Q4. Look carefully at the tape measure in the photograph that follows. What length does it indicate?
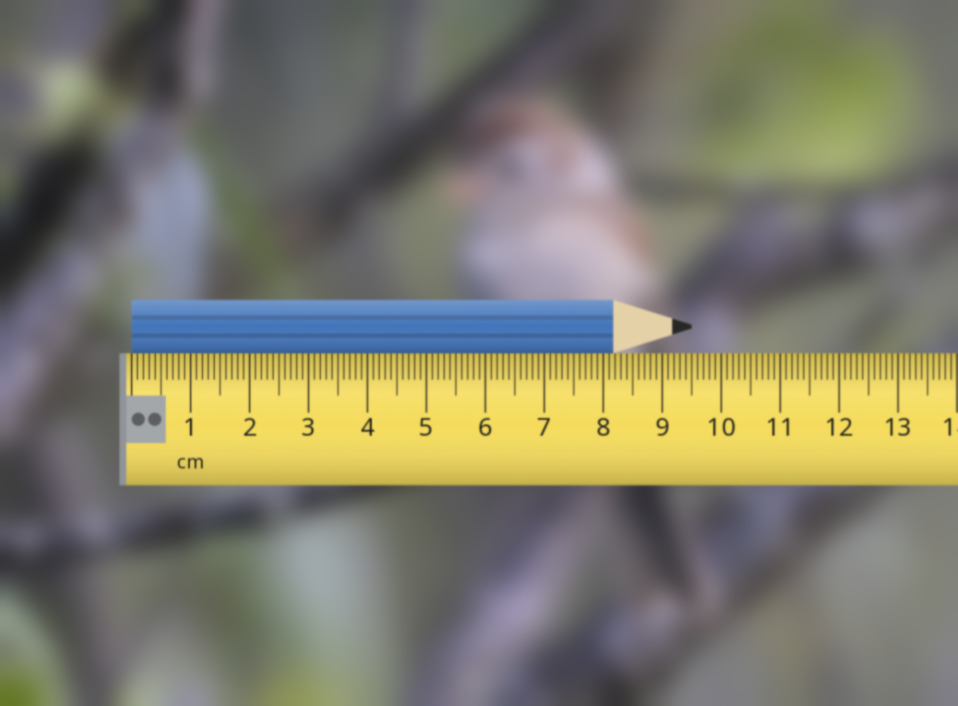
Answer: 9.5 cm
